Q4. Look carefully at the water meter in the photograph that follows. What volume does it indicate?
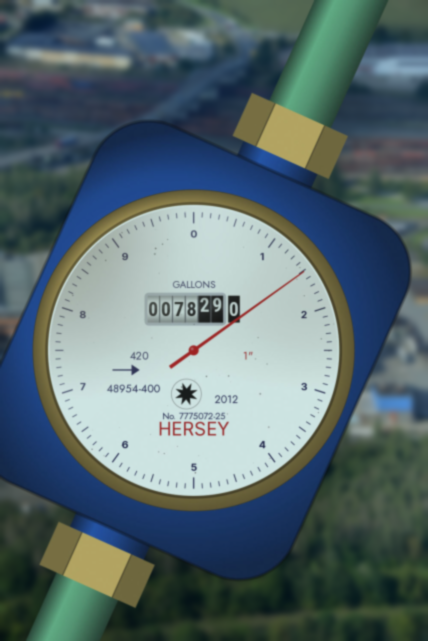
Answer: 78291.5 gal
